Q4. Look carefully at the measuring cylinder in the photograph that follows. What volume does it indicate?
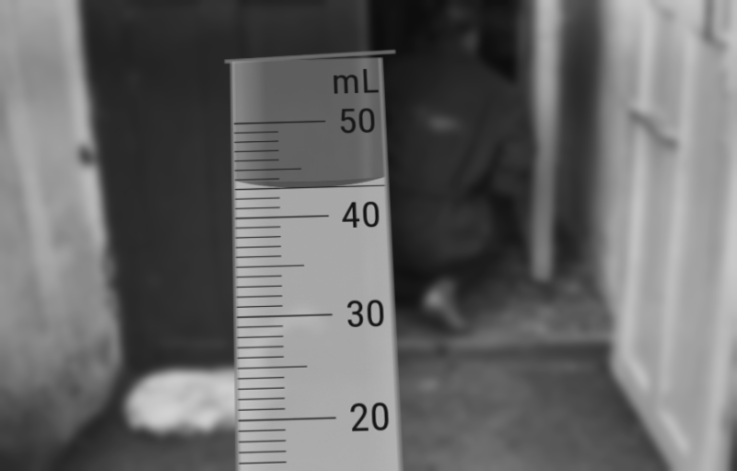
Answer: 43 mL
